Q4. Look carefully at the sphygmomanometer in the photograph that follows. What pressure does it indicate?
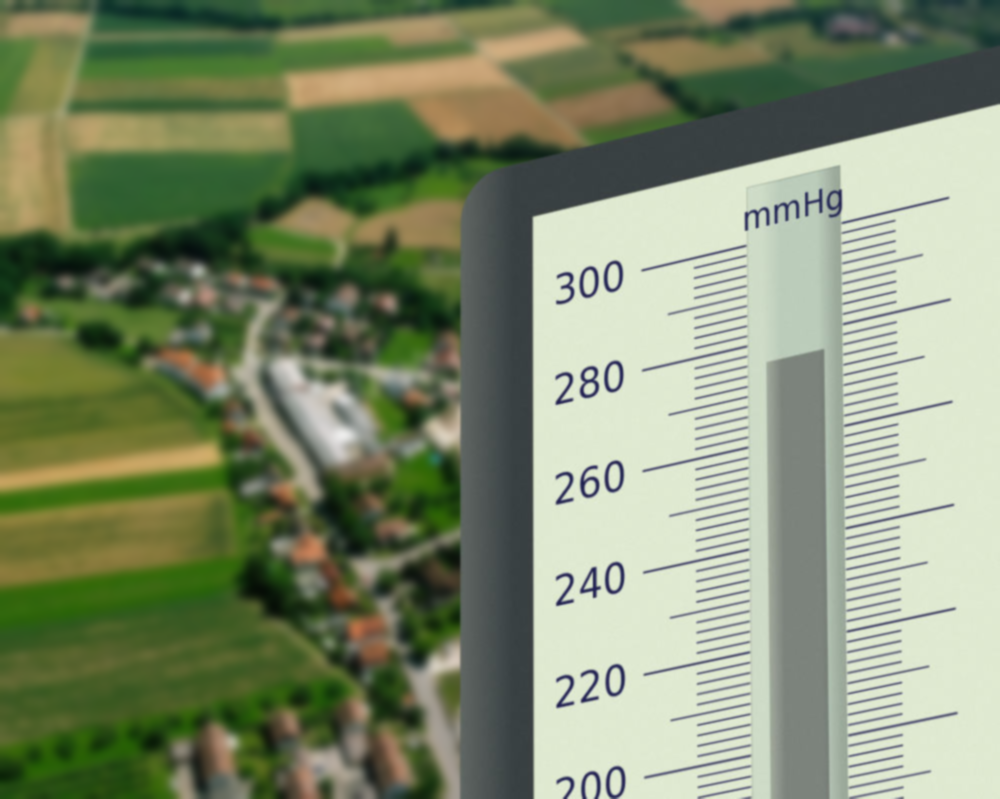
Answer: 276 mmHg
